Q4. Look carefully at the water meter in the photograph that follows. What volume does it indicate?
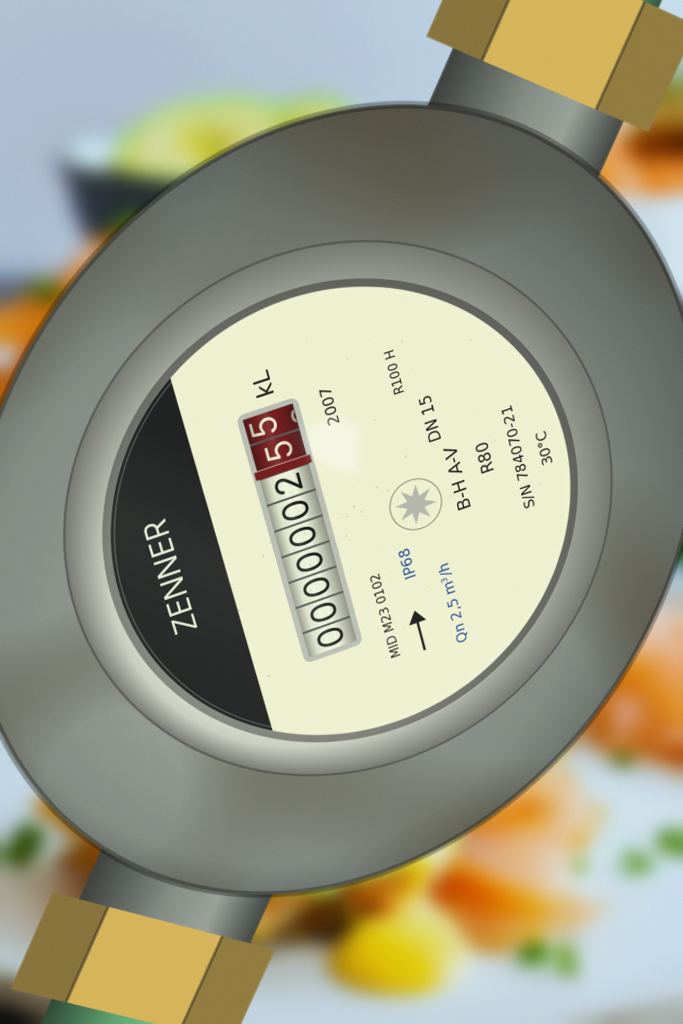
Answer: 2.55 kL
